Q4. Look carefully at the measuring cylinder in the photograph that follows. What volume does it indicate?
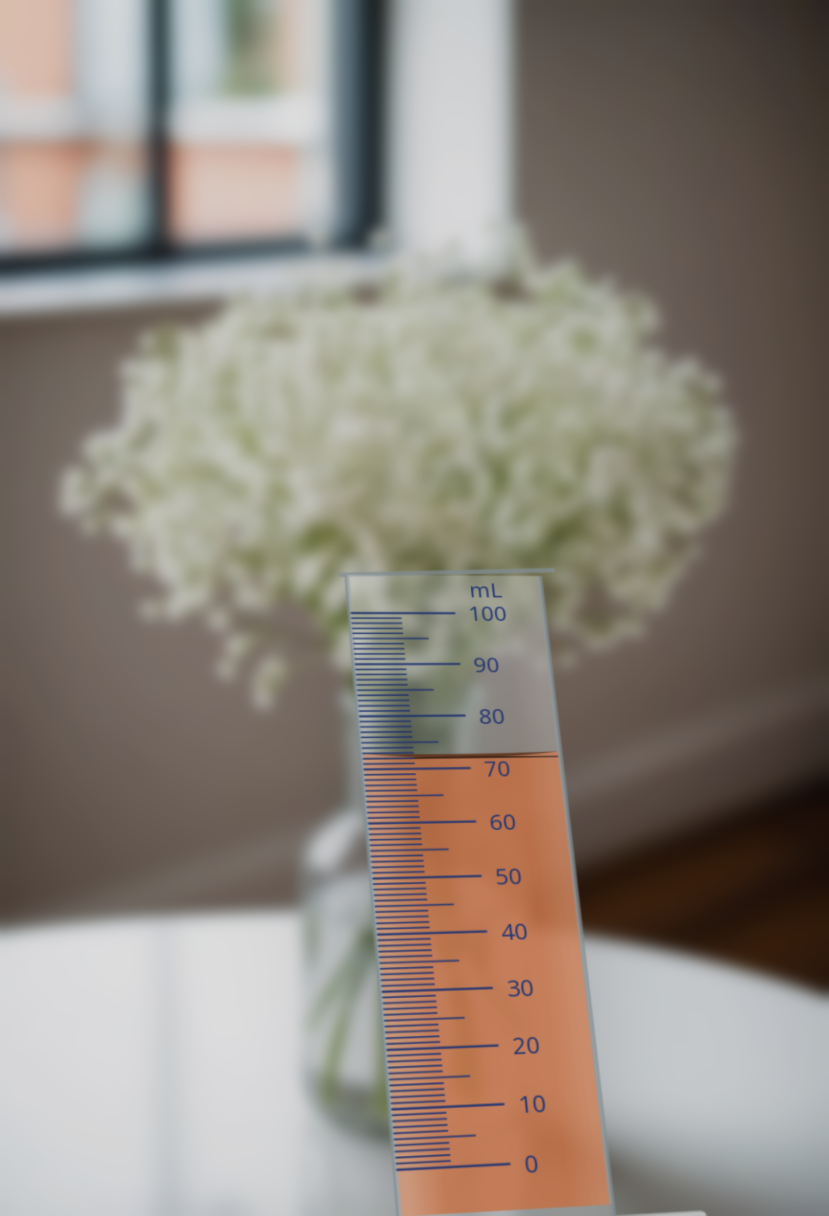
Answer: 72 mL
